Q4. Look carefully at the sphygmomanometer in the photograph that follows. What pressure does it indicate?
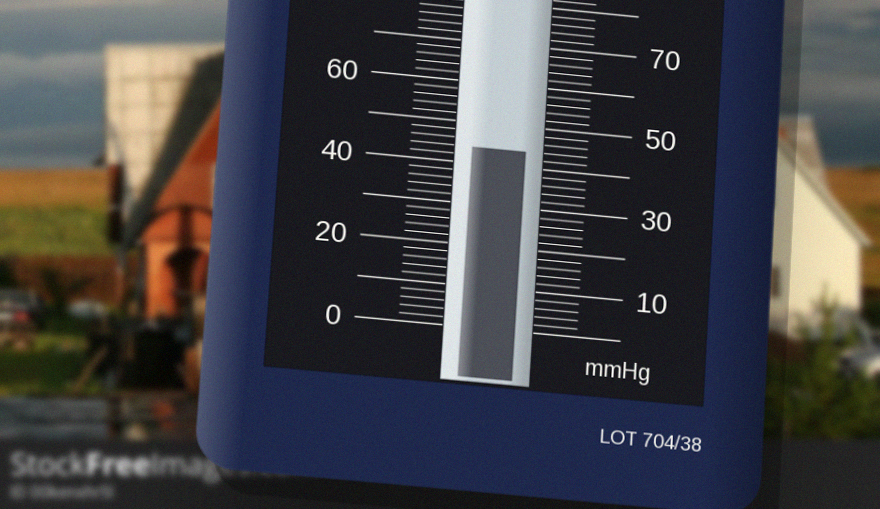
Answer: 44 mmHg
